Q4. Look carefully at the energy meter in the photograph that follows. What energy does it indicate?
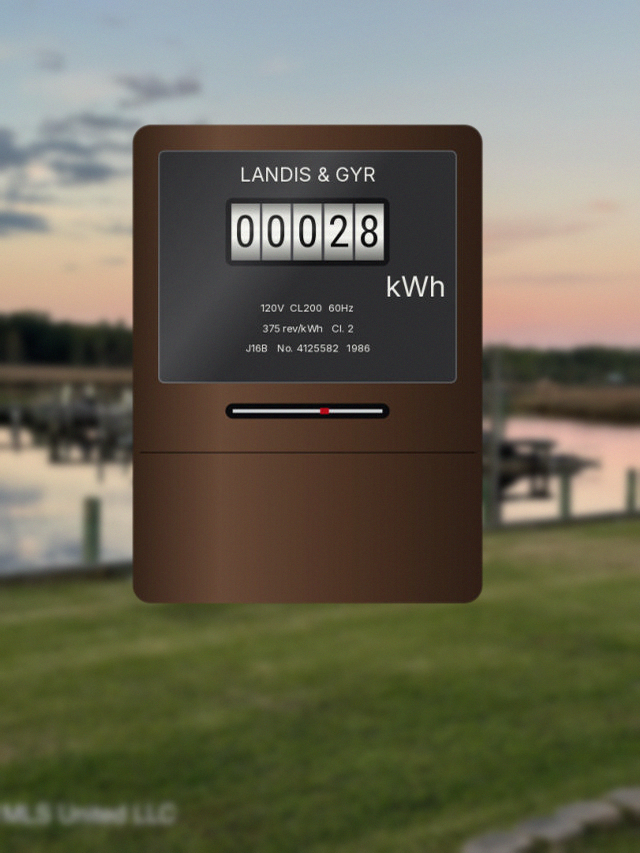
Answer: 28 kWh
